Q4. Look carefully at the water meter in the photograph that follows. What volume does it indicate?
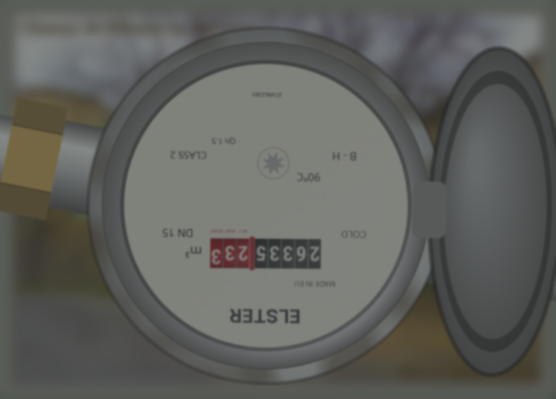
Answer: 26335.233 m³
